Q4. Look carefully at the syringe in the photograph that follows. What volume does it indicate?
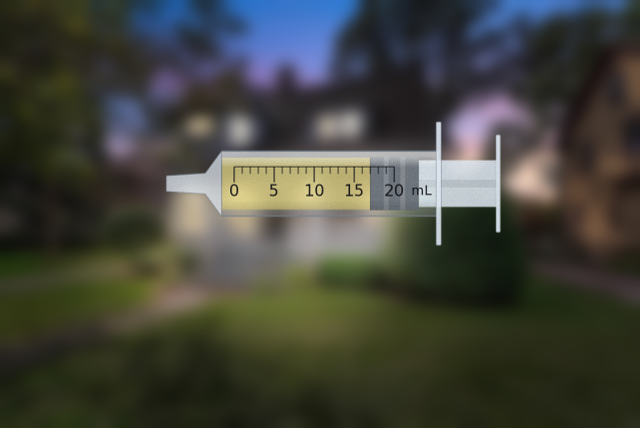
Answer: 17 mL
